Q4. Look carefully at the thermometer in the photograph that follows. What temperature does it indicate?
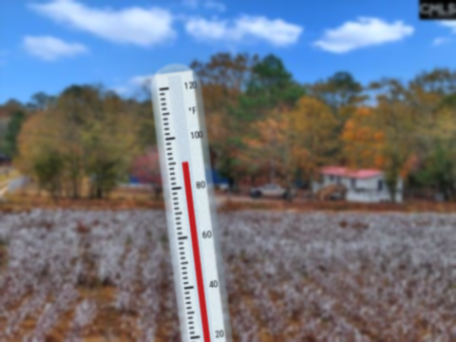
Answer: 90 °F
